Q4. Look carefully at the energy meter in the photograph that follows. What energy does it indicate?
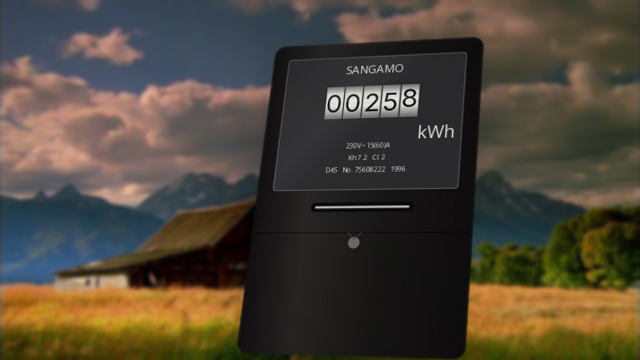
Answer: 258 kWh
